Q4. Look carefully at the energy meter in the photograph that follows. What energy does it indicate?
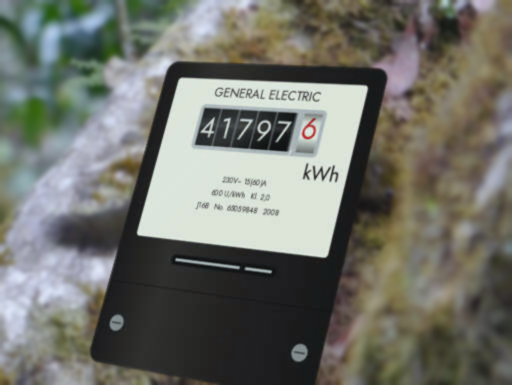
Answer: 41797.6 kWh
